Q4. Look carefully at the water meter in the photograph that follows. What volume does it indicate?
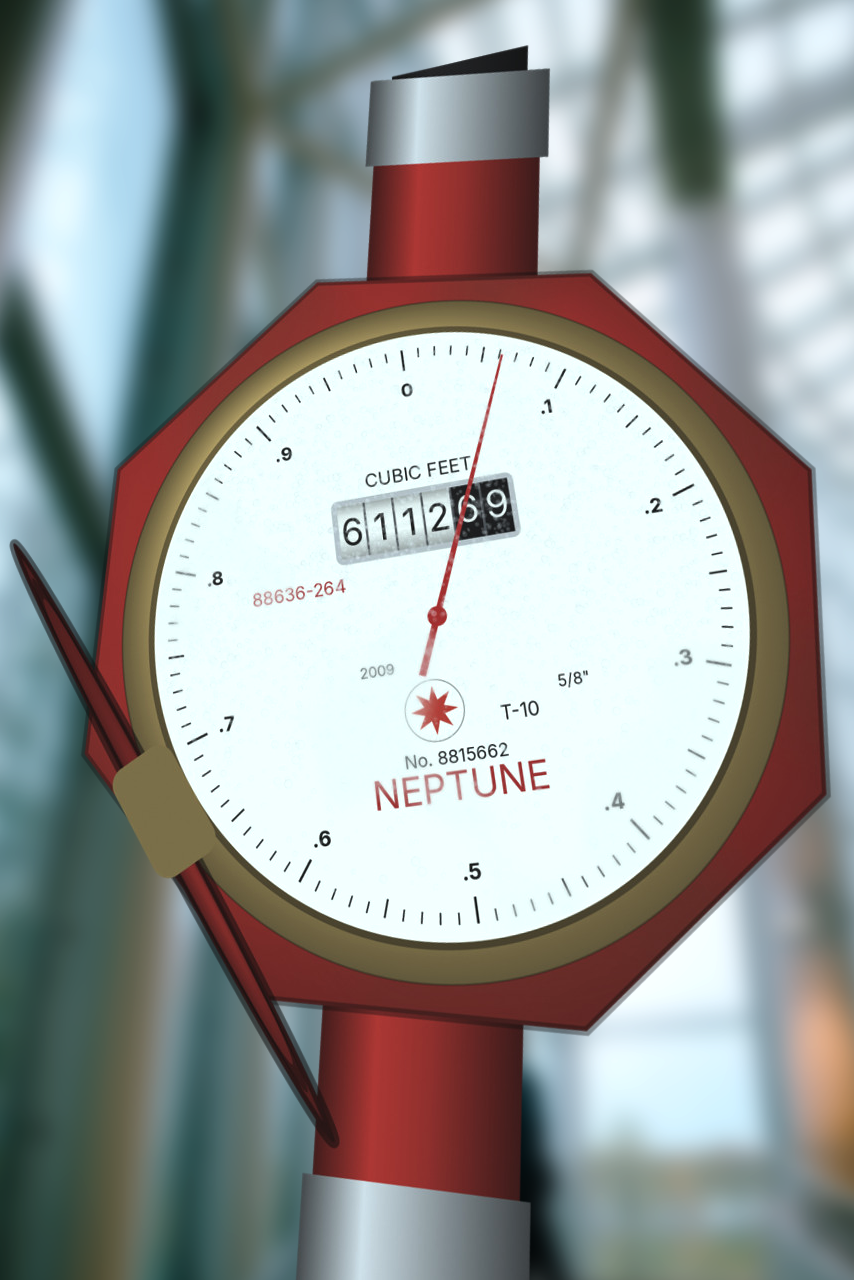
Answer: 611269.06 ft³
